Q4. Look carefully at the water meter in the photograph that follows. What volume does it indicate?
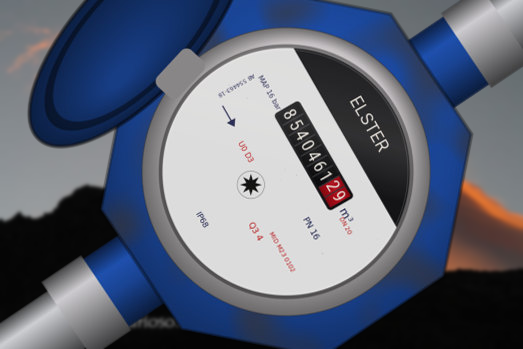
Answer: 8540461.29 m³
